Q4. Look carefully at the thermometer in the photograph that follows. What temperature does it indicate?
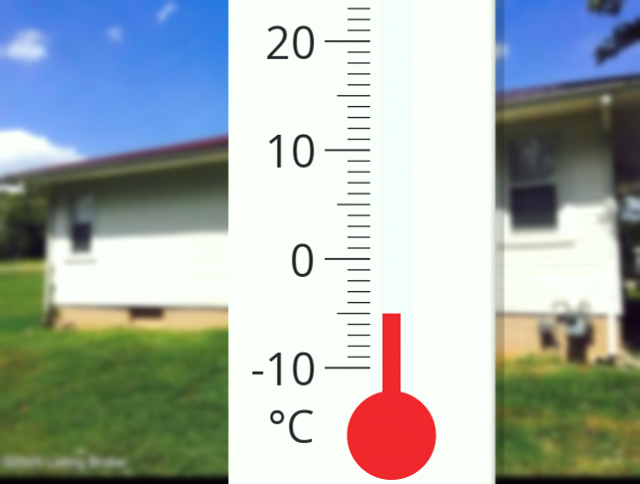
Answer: -5 °C
